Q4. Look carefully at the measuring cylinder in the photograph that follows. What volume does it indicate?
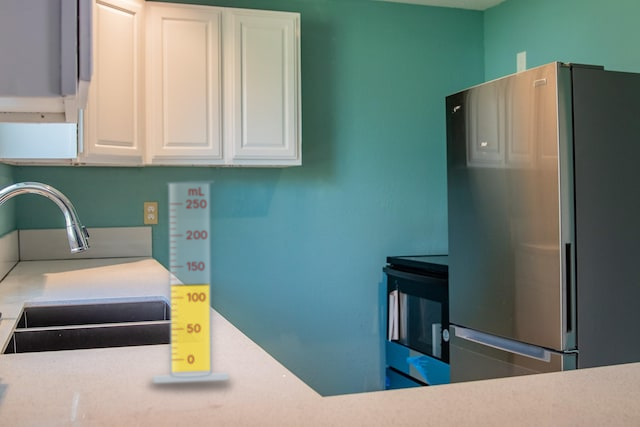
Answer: 120 mL
